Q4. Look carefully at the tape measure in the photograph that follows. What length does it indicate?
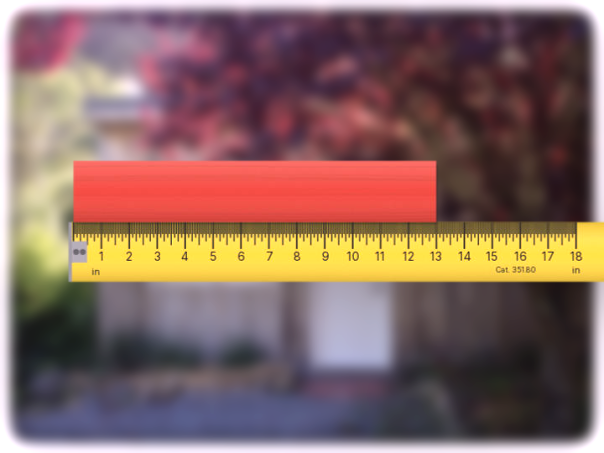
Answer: 13 in
